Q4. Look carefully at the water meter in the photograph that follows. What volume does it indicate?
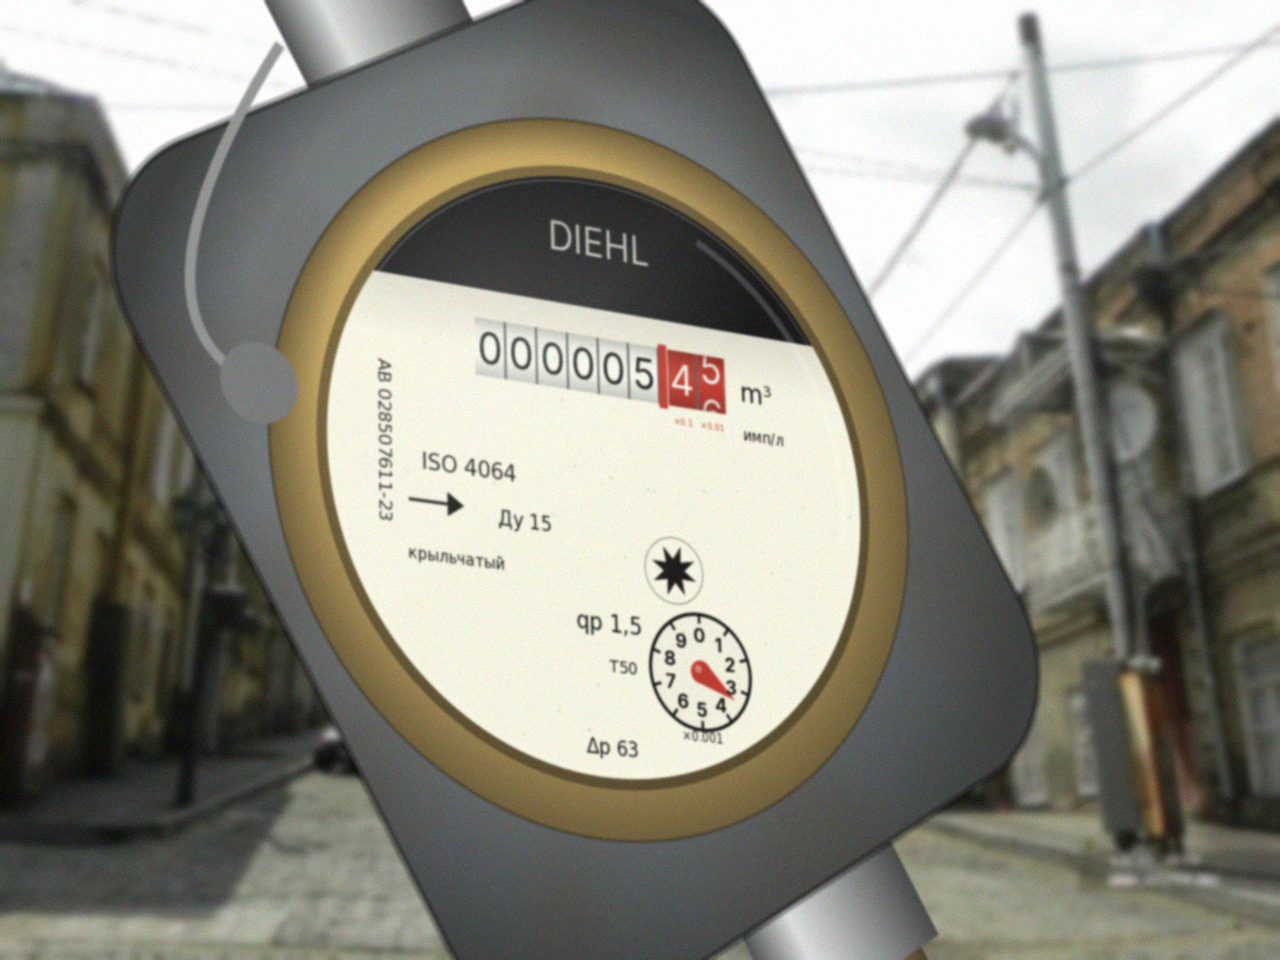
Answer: 5.453 m³
